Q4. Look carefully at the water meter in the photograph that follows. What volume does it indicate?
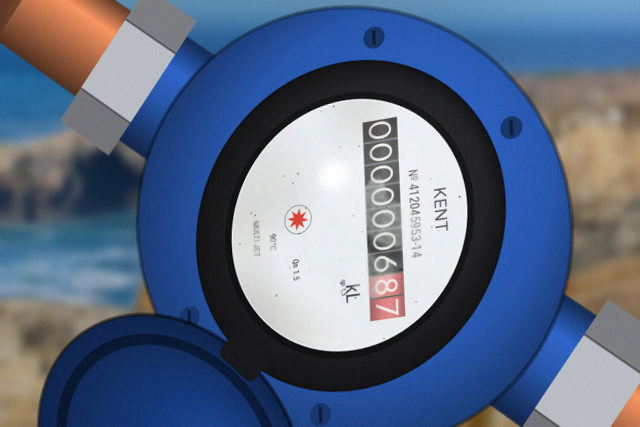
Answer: 6.87 kL
